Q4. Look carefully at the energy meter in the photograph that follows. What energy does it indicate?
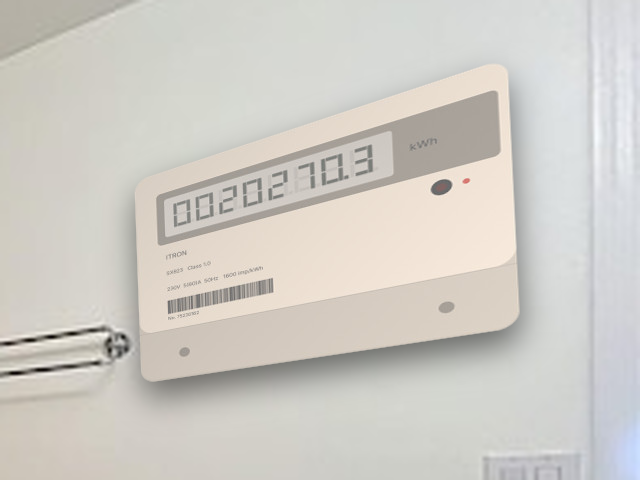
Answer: 20270.3 kWh
